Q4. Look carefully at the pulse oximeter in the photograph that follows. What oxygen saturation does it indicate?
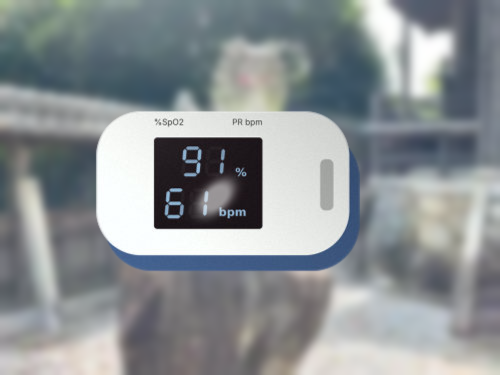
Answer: 91 %
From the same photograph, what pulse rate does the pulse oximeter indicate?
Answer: 61 bpm
